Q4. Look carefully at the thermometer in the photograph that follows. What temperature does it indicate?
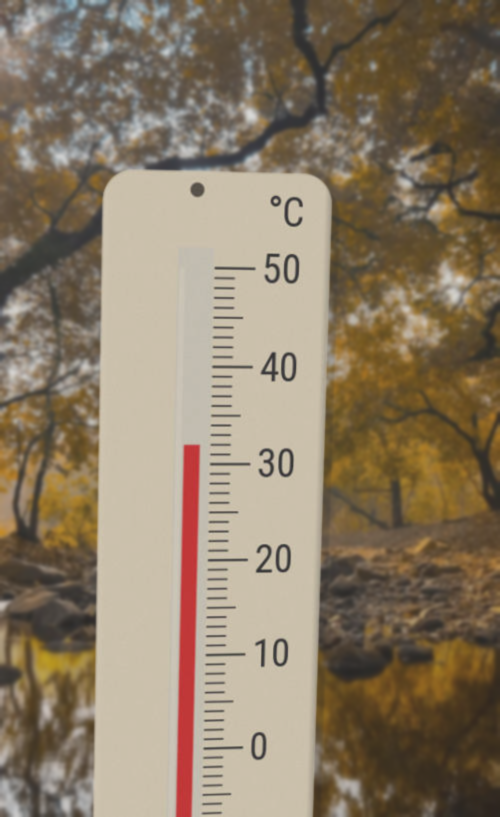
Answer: 32 °C
